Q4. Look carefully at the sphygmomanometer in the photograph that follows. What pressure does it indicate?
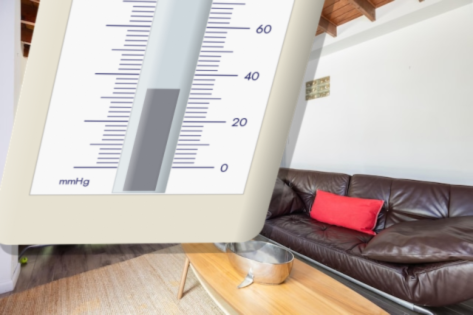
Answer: 34 mmHg
